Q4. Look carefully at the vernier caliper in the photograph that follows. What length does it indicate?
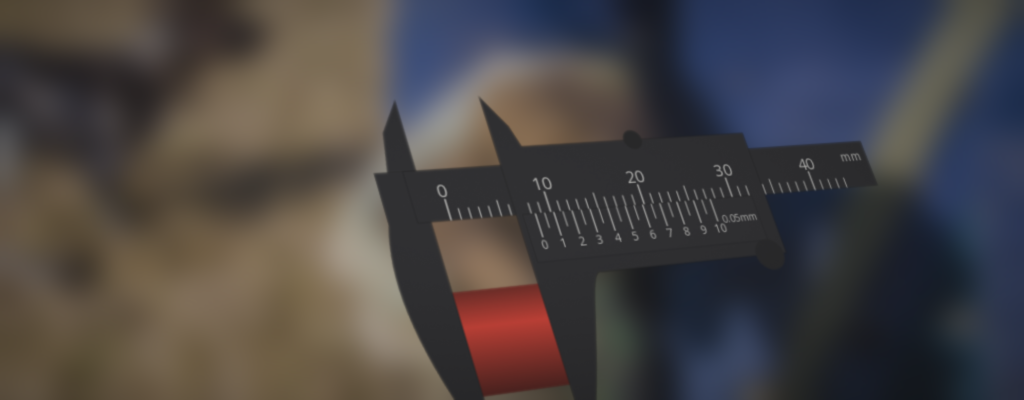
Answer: 8.4 mm
